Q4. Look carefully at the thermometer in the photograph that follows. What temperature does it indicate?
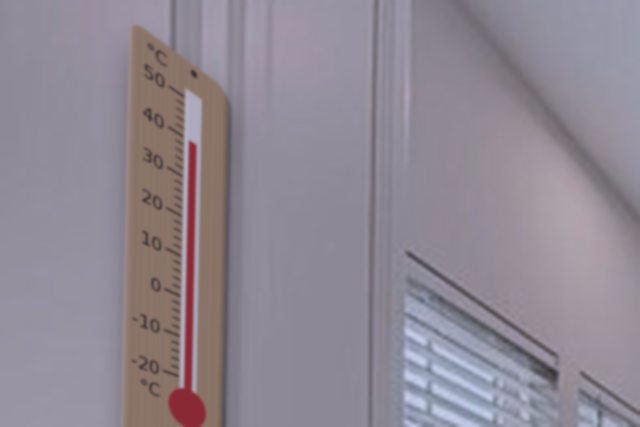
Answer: 40 °C
